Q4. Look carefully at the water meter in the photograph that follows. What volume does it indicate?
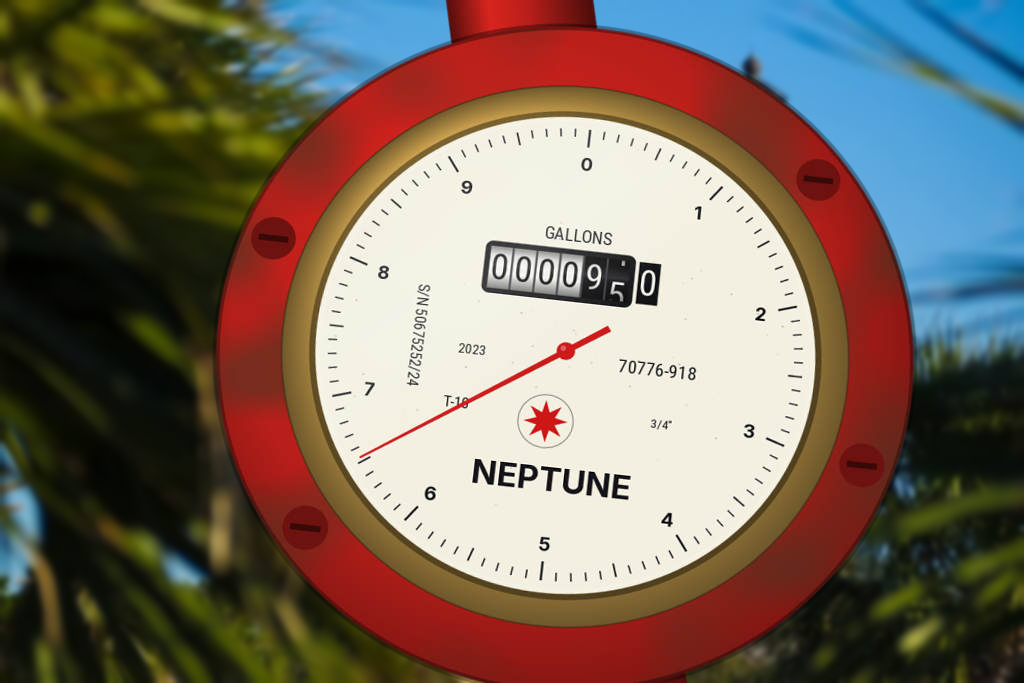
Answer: 946.5 gal
